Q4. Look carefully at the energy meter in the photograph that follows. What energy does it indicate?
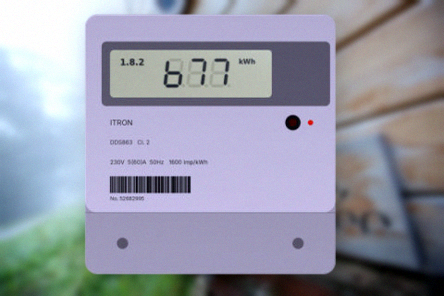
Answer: 677 kWh
